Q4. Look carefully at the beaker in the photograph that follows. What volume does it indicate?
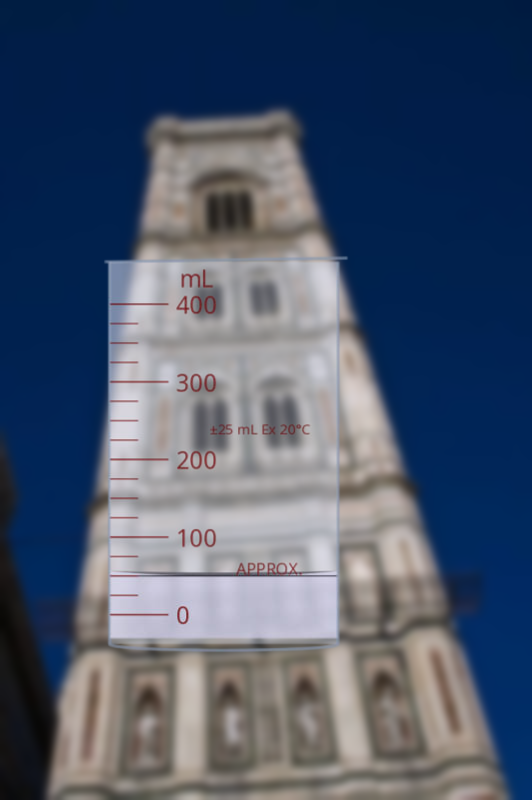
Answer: 50 mL
